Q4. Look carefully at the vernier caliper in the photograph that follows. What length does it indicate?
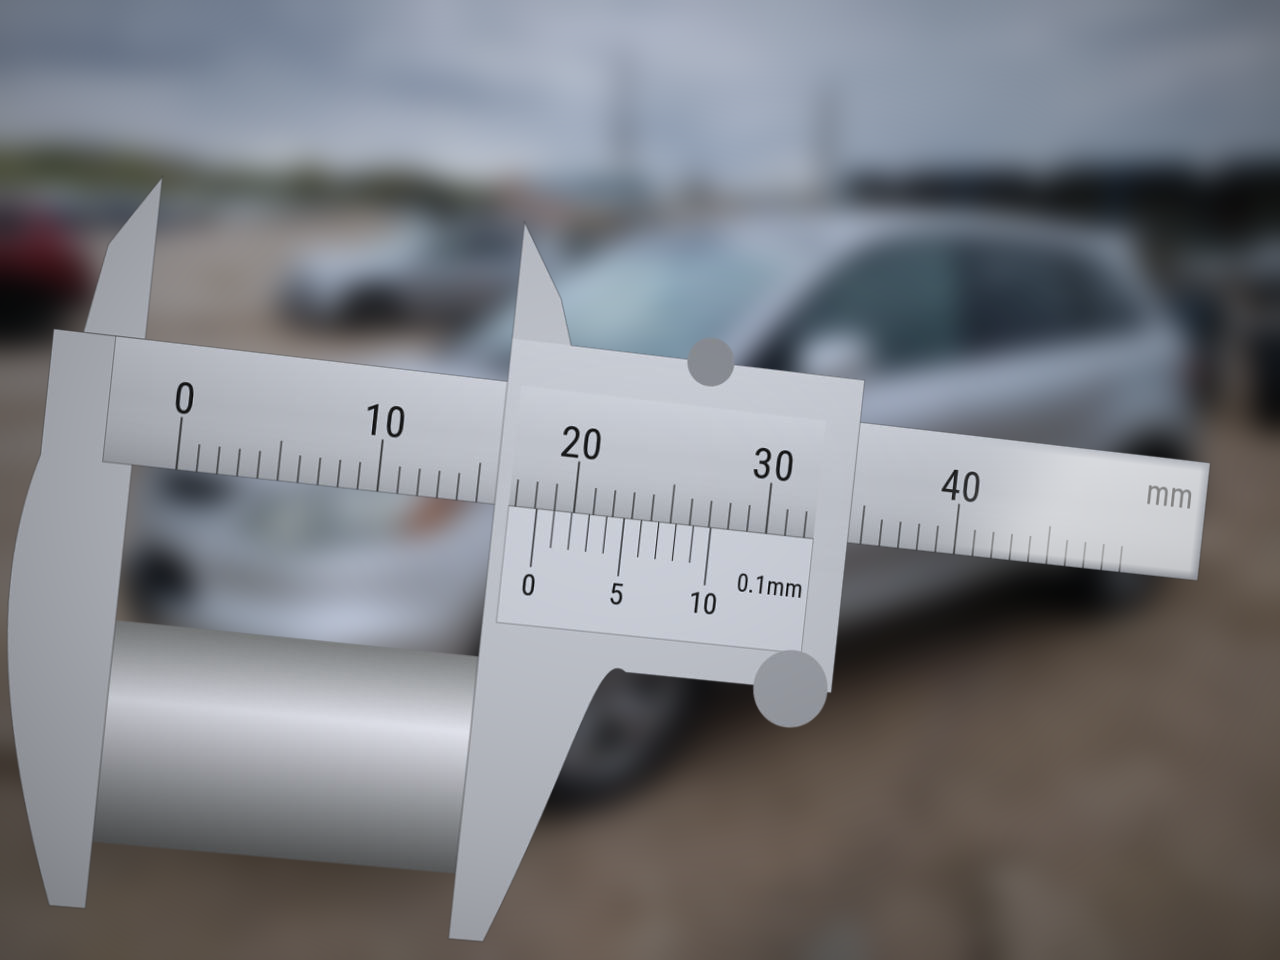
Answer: 18.1 mm
